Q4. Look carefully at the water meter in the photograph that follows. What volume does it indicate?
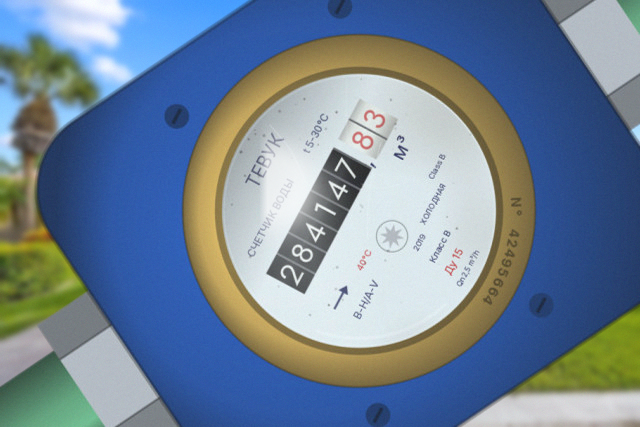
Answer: 284147.83 m³
